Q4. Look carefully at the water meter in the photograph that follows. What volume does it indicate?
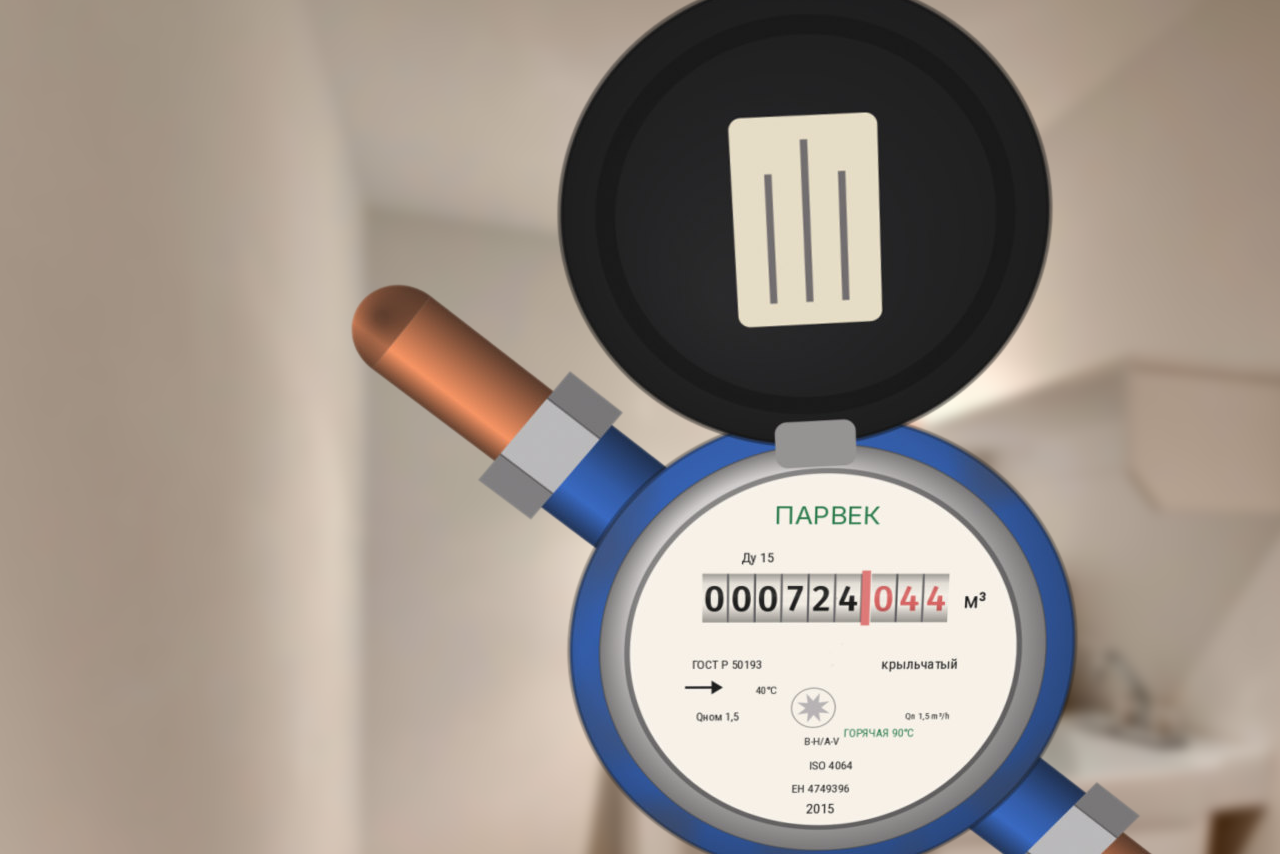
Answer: 724.044 m³
